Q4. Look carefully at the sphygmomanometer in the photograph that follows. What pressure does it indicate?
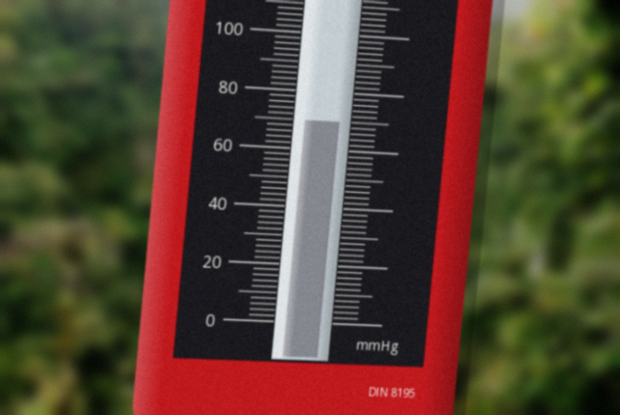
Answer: 70 mmHg
